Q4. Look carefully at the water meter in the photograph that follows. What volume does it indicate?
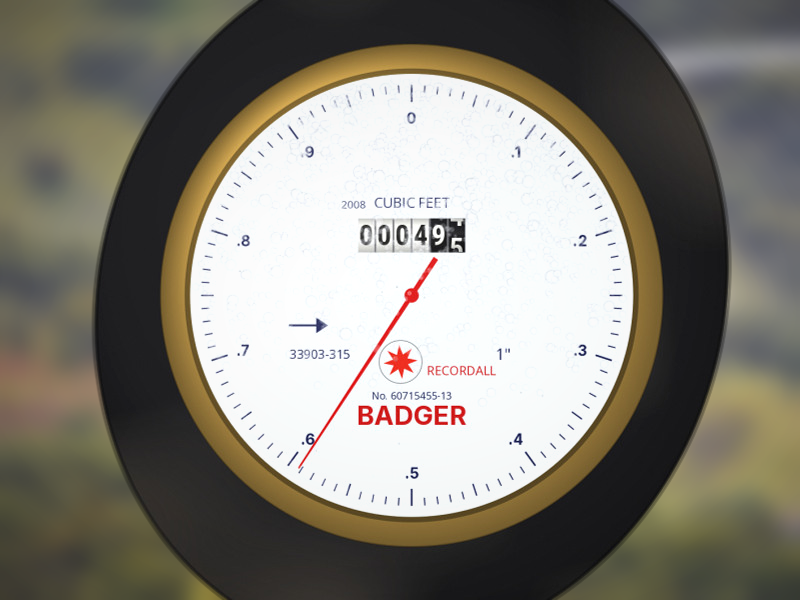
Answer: 494.59 ft³
